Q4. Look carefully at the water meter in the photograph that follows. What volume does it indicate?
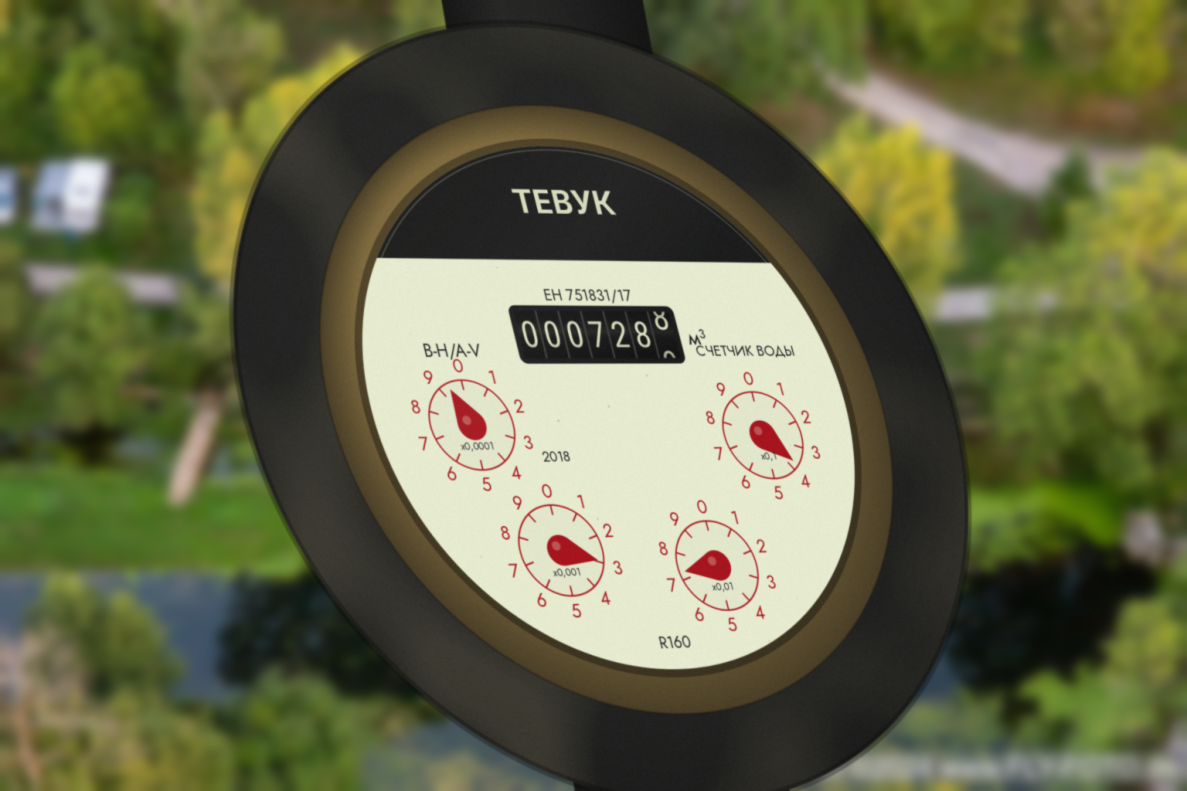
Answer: 7288.3729 m³
